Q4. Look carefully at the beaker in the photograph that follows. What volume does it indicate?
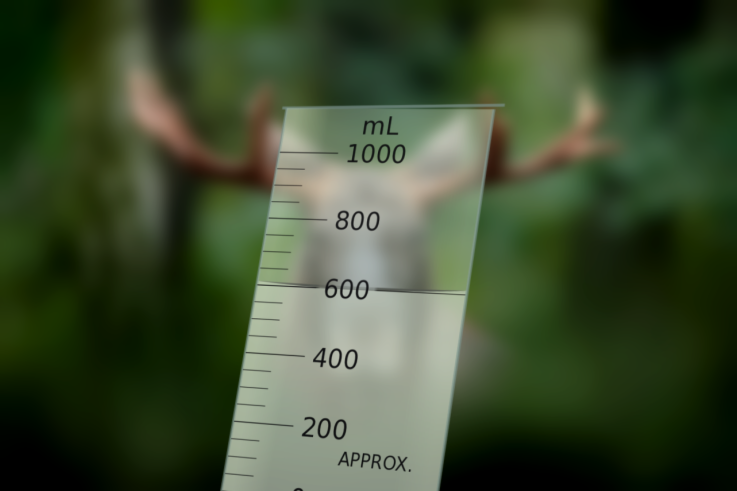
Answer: 600 mL
